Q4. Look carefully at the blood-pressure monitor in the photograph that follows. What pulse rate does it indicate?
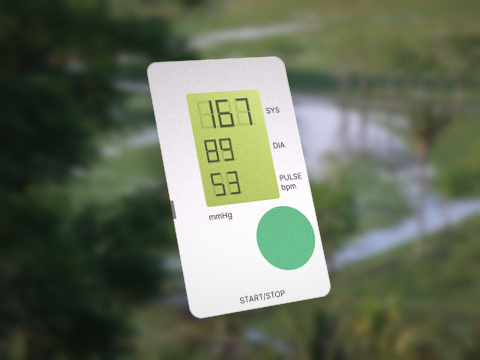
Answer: 53 bpm
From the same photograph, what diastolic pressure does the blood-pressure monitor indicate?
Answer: 89 mmHg
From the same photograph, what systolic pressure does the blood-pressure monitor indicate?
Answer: 167 mmHg
